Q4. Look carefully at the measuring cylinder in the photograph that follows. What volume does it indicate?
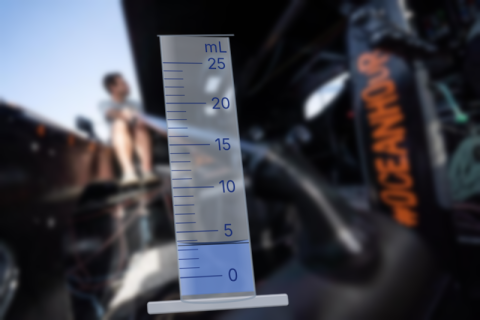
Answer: 3.5 mL
